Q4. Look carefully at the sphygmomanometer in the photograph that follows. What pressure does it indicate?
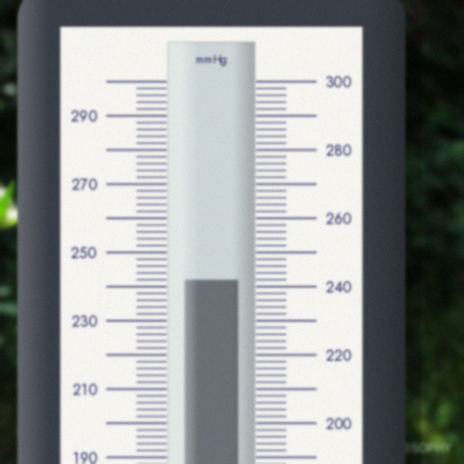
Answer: 242 mmHg
